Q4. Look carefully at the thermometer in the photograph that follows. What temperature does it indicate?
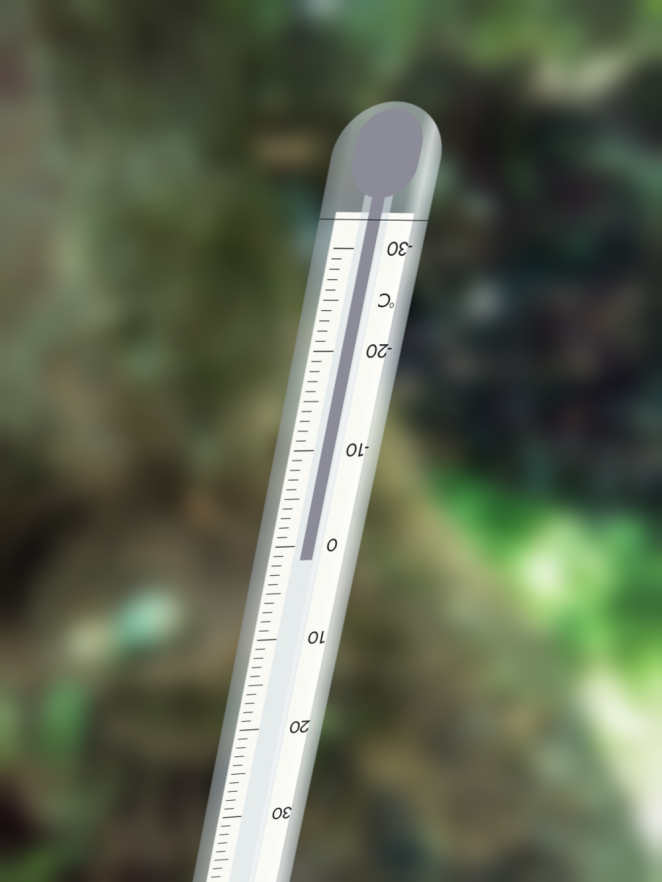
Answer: 1.5 °C
